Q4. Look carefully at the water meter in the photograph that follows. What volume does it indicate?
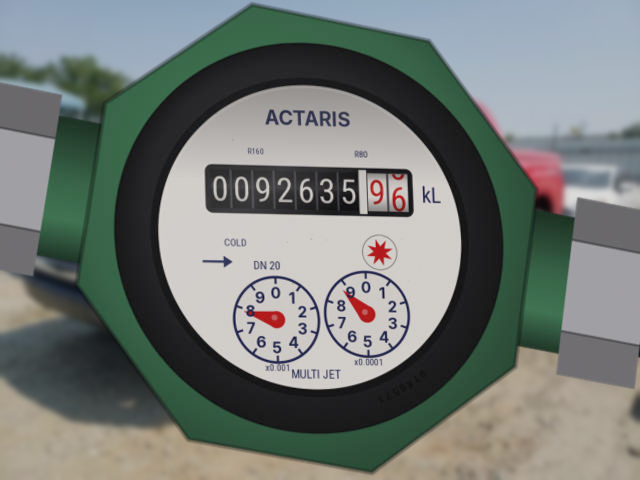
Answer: 92635.9578 kL
